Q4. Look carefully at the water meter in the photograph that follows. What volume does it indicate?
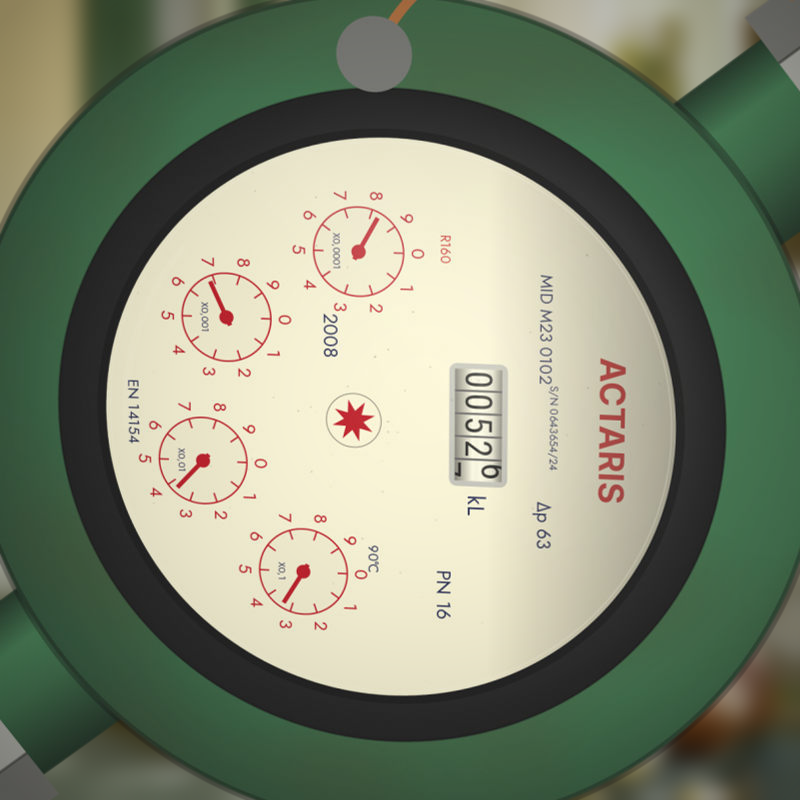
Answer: 526.3368 kL
